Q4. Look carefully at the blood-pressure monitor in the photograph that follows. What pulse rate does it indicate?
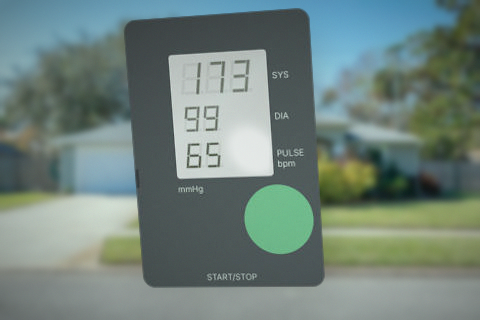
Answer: 65 bpm
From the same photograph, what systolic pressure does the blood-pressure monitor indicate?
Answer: 173 mmHg
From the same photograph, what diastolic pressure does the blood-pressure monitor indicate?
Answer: 99 mmHg
